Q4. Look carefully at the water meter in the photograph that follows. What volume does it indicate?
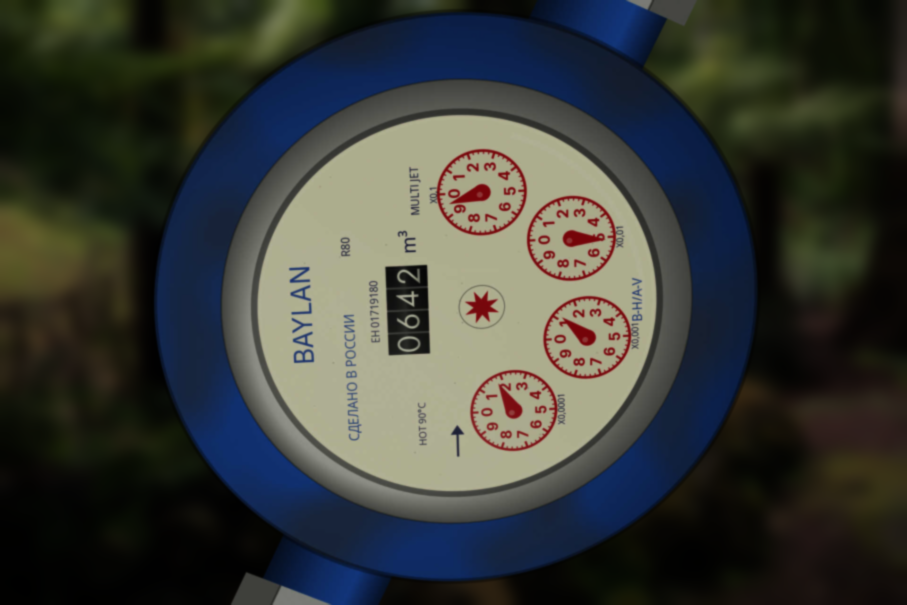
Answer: 641.9511 m³
